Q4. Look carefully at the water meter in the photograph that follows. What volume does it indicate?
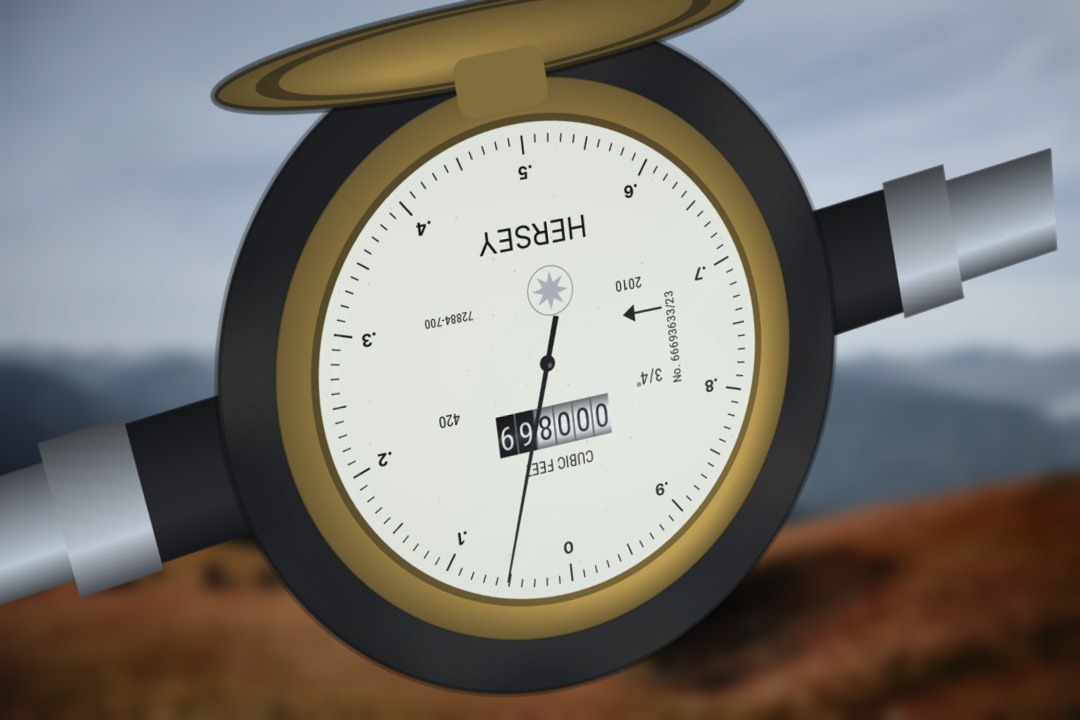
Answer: 869.05 ft³
